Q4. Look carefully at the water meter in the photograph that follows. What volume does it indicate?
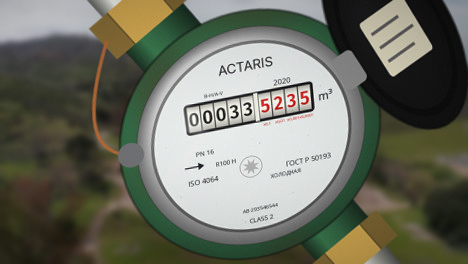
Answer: 33.5235 m³
